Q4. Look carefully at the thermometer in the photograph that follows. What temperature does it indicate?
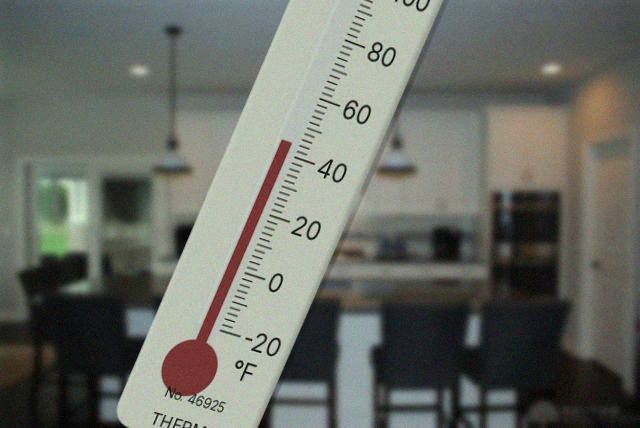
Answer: 44 °F
